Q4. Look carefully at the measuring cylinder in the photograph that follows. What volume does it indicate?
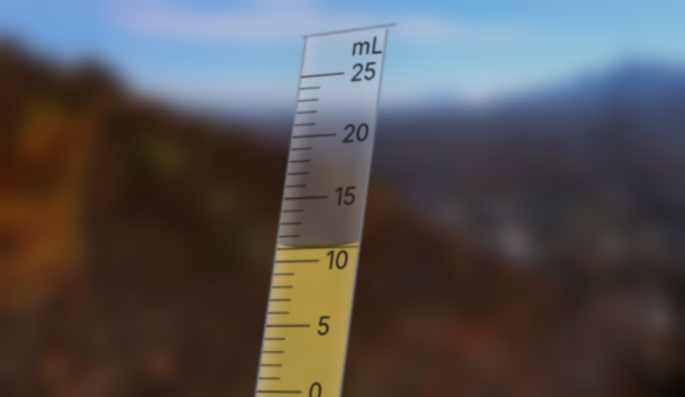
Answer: 11 mL
